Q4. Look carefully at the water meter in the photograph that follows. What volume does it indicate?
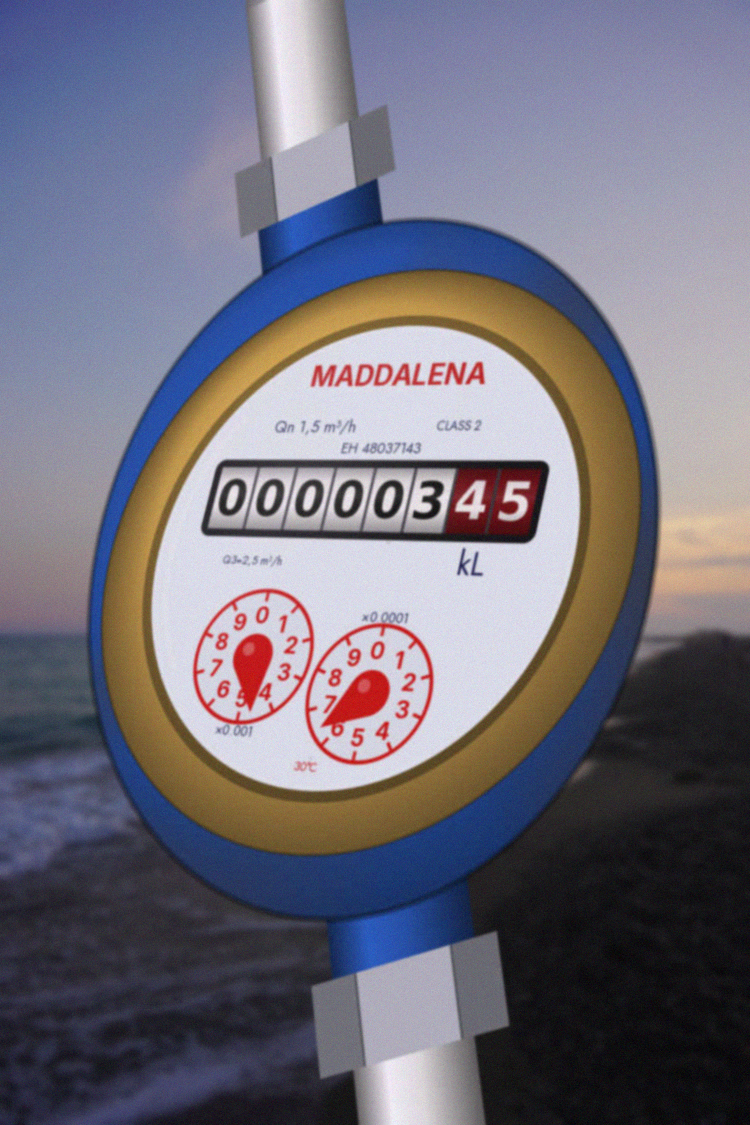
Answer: 3.4546 kL
